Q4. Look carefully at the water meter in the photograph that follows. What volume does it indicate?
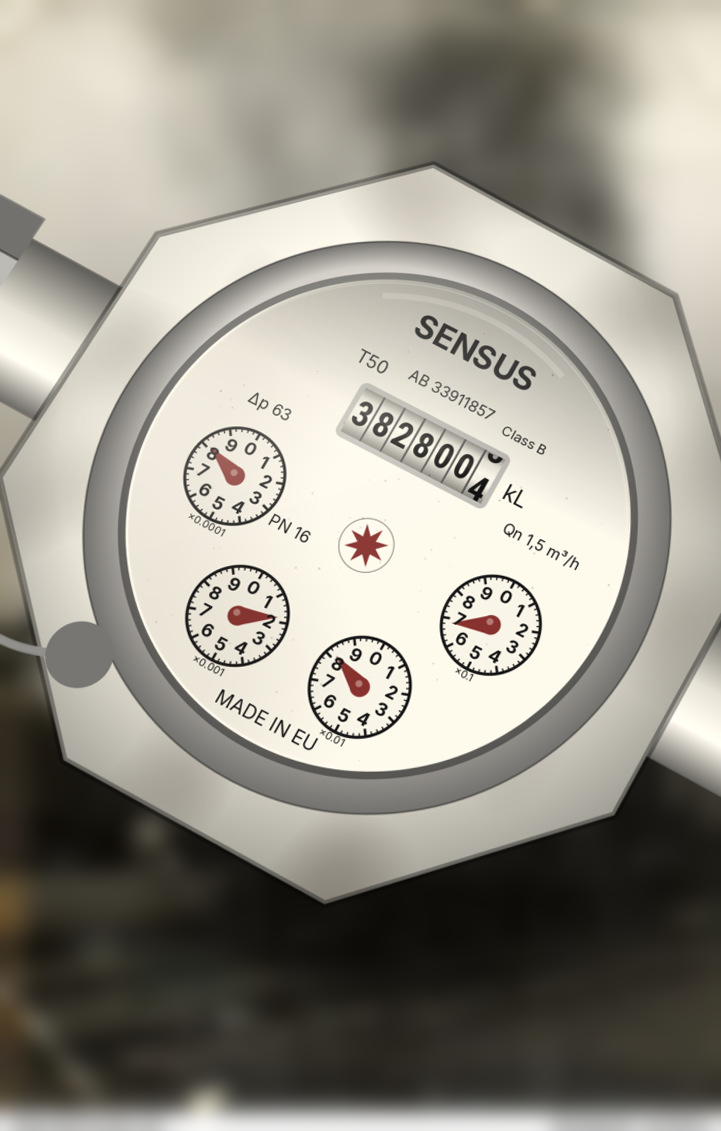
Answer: 3828003.6818 kL
